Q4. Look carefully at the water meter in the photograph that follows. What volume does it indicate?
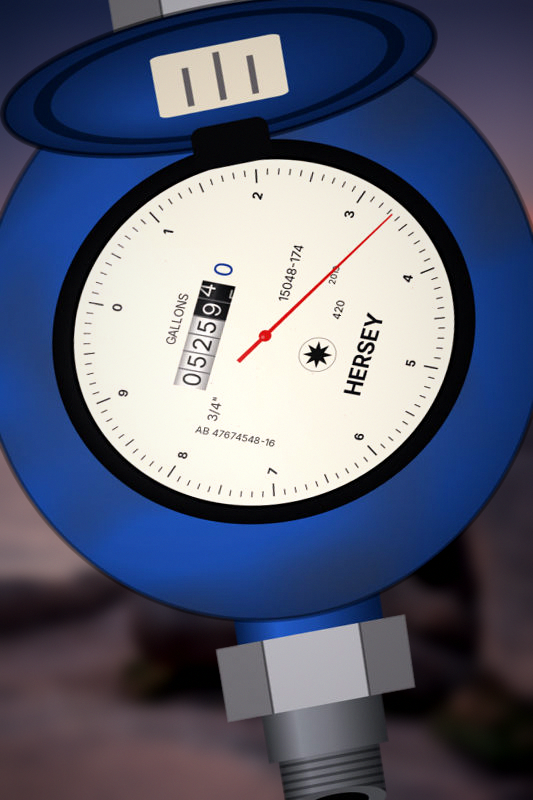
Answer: 525943.3 gal
